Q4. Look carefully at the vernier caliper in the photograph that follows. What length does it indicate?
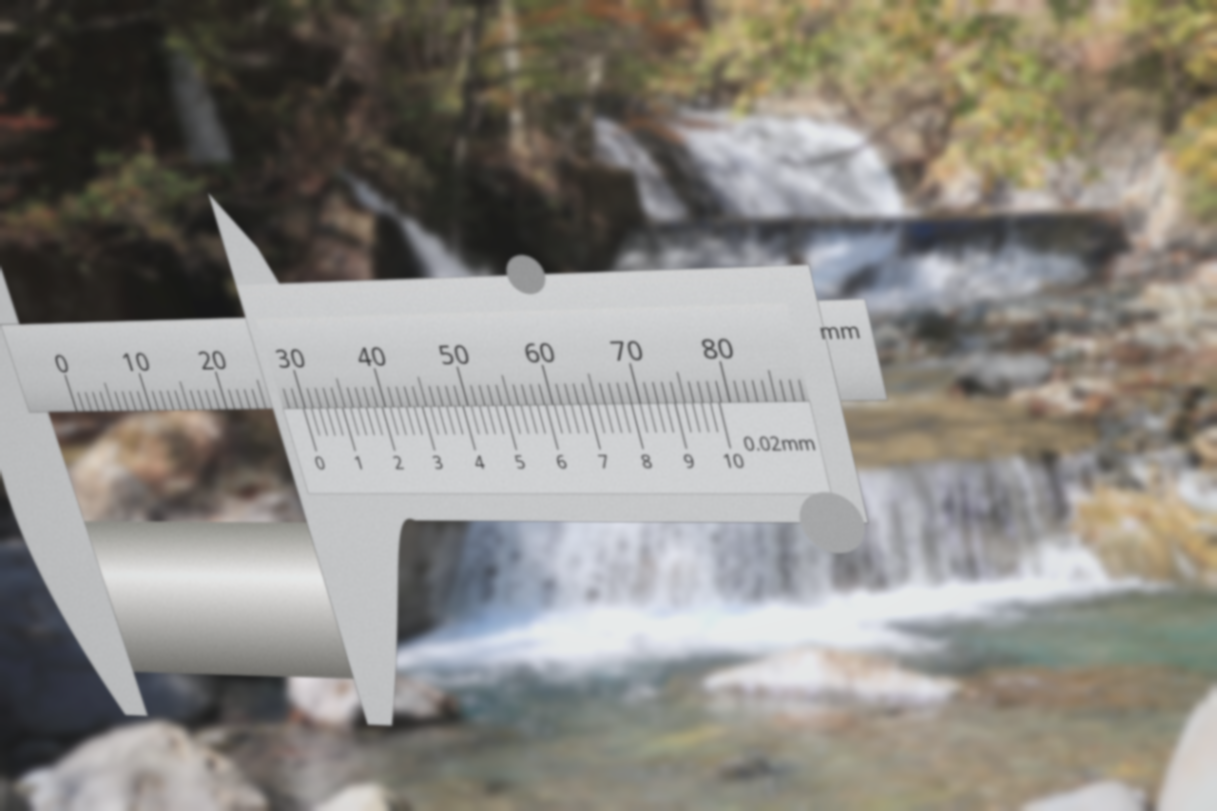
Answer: 29.8 mm
